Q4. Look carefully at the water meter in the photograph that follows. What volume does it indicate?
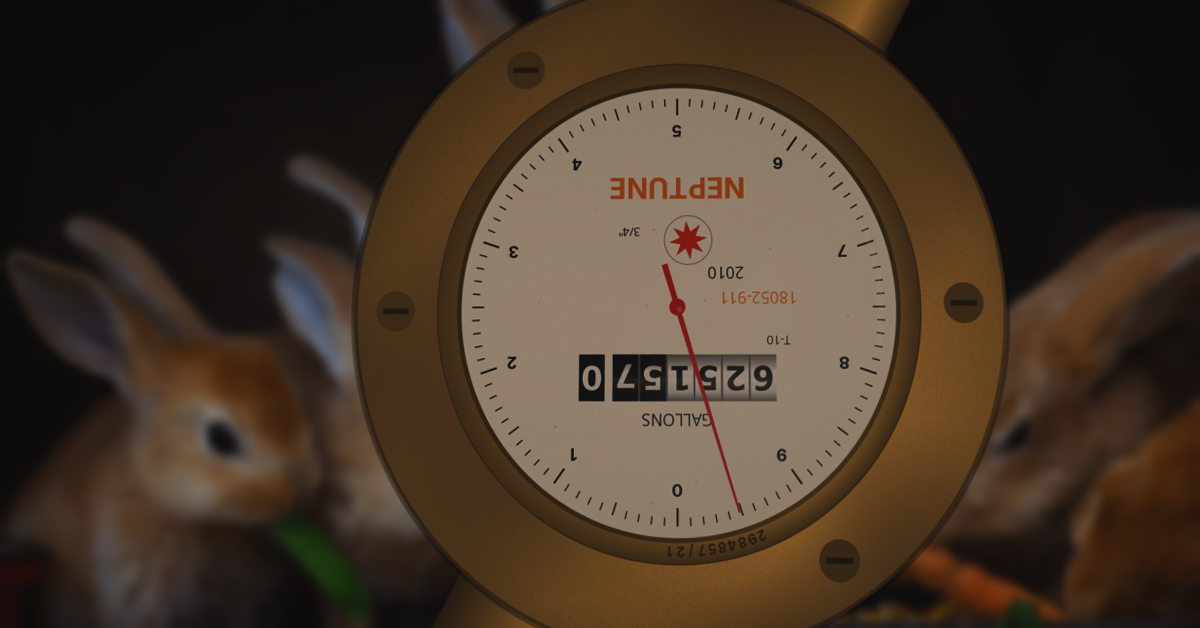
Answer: 6251569.5 gal
